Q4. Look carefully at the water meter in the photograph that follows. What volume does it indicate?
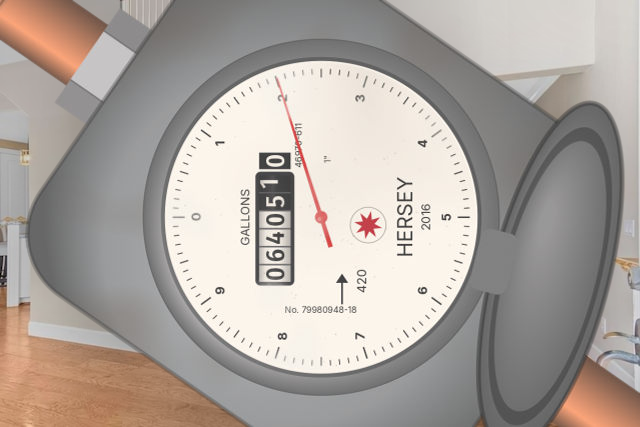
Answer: 640512.0 gal
